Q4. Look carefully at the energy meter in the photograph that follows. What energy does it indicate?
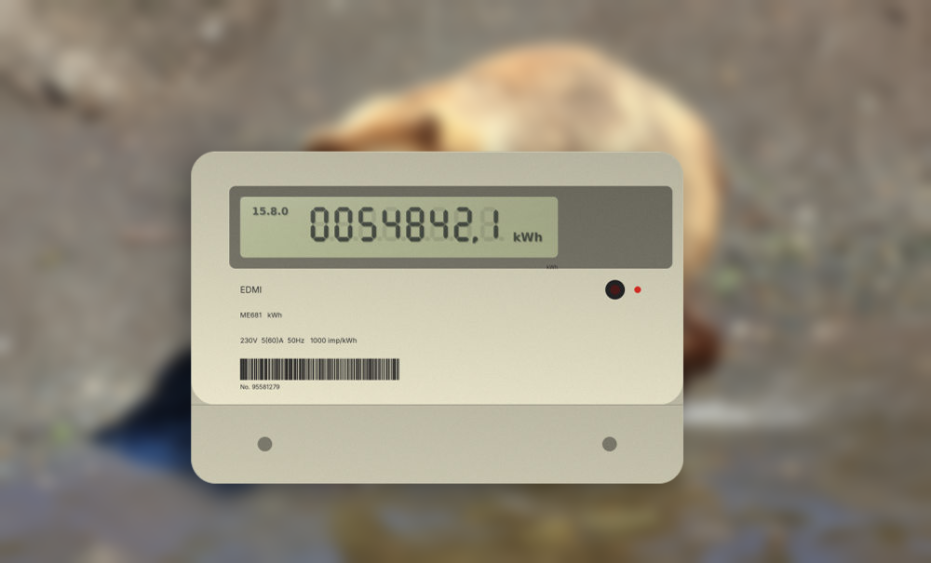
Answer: 54842.1 kWh
